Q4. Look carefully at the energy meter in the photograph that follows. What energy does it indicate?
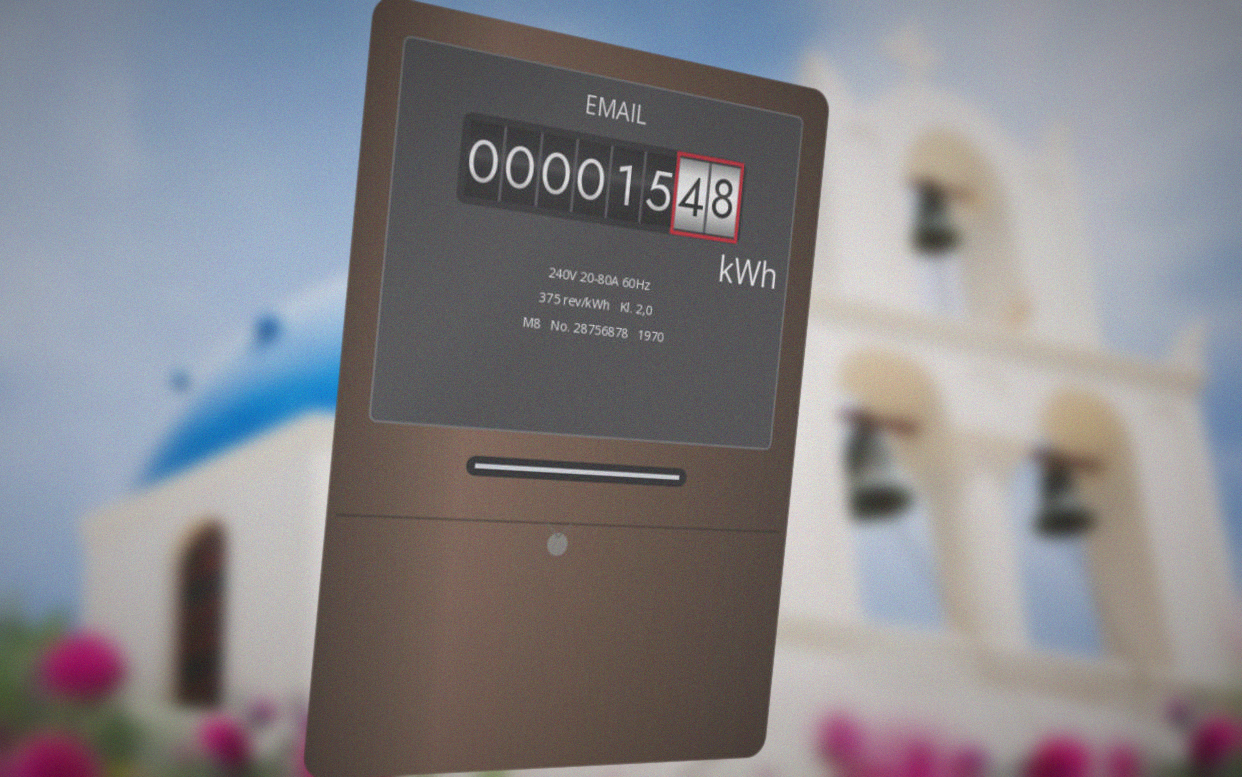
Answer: 15.48 kWh
